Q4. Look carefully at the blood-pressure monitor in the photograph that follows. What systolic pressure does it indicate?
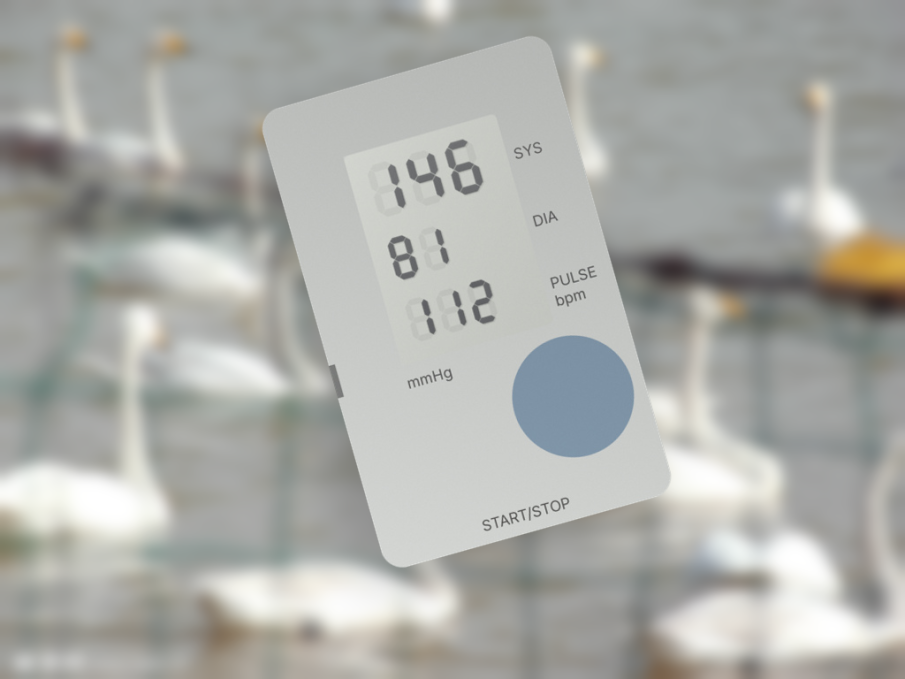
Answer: 146 mmHg
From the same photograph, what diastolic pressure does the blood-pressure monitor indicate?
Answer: 81 mmHg
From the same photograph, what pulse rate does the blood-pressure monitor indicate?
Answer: 112 bpm
